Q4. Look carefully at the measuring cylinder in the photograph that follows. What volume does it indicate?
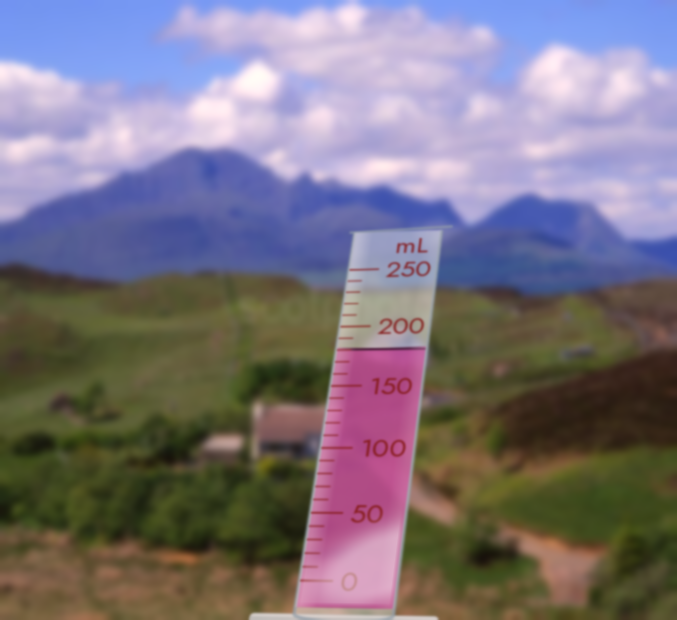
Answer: 180 mL
